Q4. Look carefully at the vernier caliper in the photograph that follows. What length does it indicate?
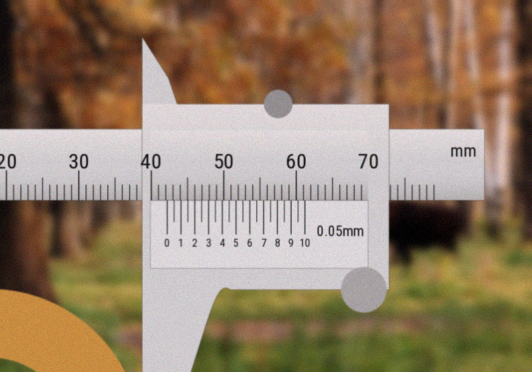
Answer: 42.2 mm
